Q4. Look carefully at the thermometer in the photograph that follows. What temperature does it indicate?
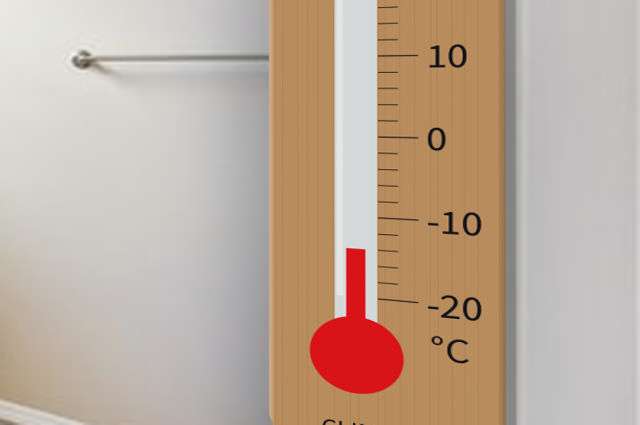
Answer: -14 °C
